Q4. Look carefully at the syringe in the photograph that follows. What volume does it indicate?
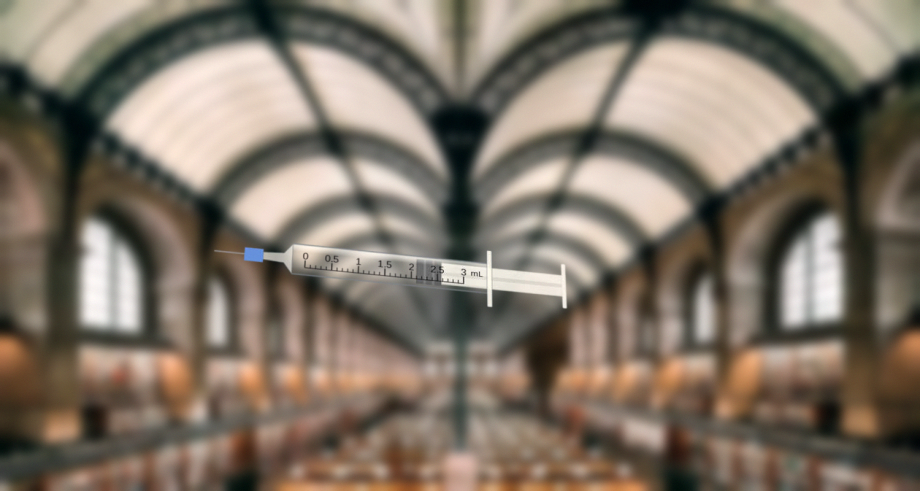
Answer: 2.1 mL
